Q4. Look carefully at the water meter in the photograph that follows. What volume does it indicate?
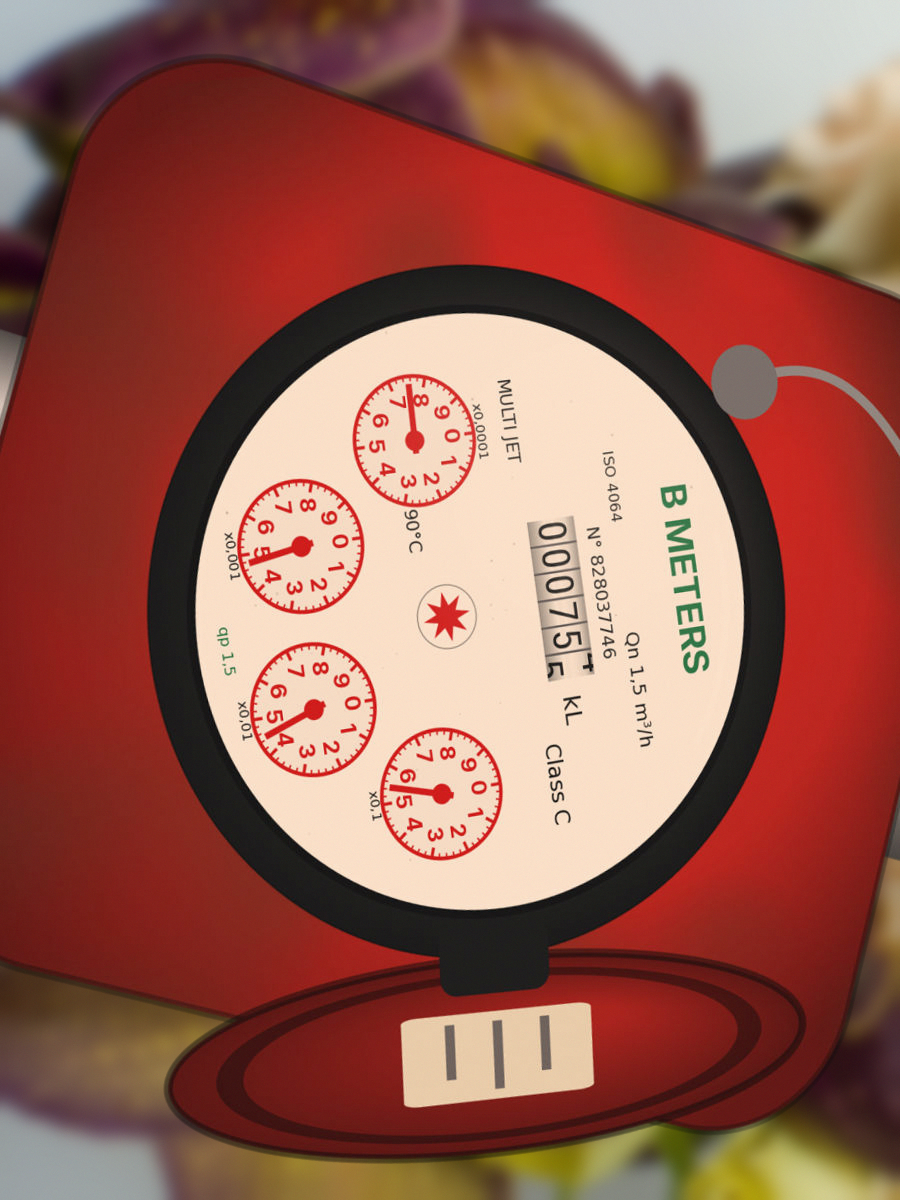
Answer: 754.5447 kL
